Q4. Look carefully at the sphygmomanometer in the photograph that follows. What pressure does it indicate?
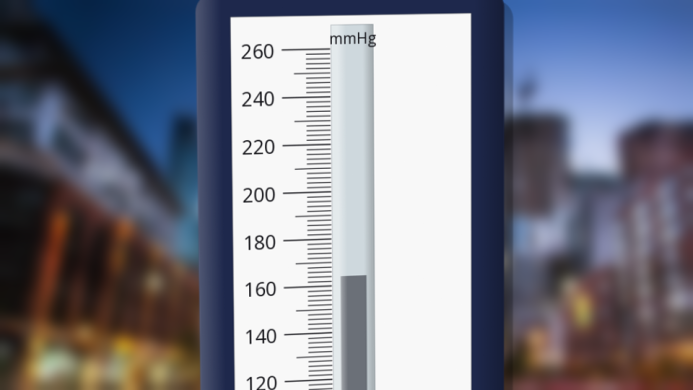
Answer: 164 mmHg
